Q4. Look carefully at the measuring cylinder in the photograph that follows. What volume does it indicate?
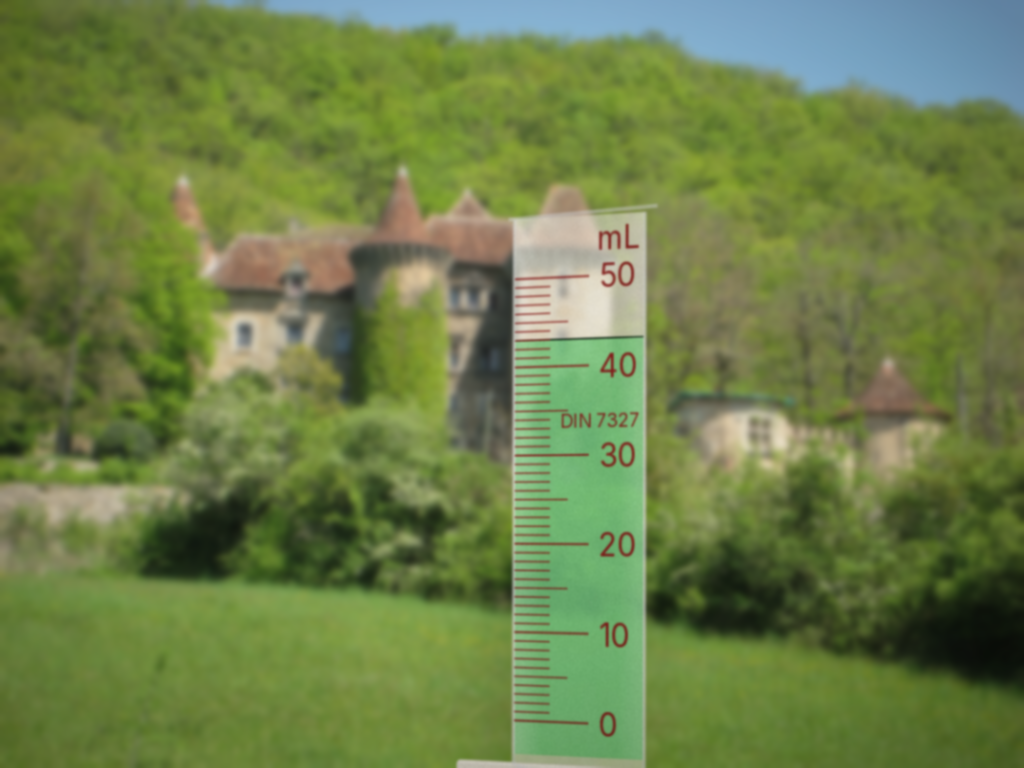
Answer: 43 mL
